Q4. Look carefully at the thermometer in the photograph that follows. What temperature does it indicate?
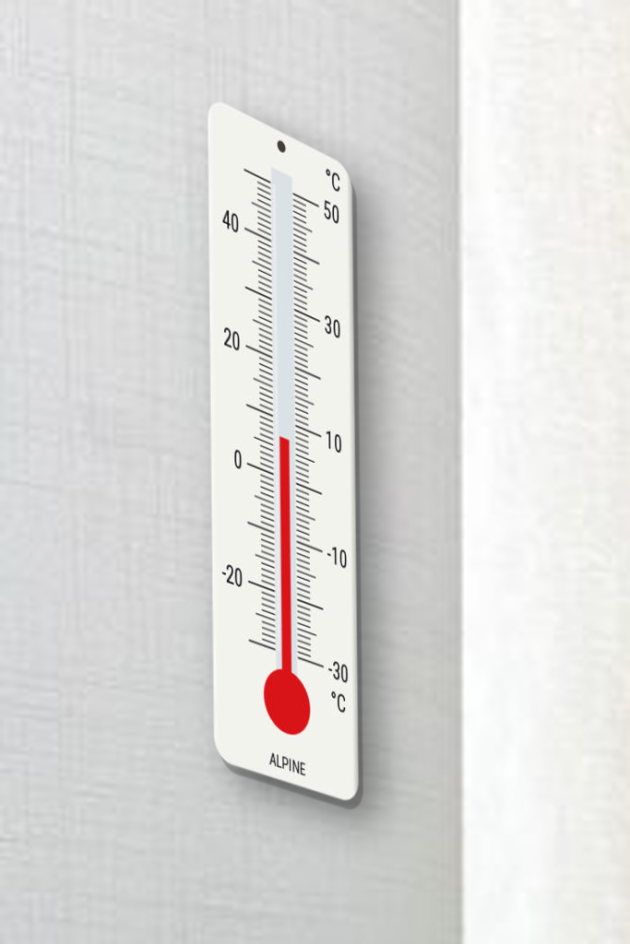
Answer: 7 °C
